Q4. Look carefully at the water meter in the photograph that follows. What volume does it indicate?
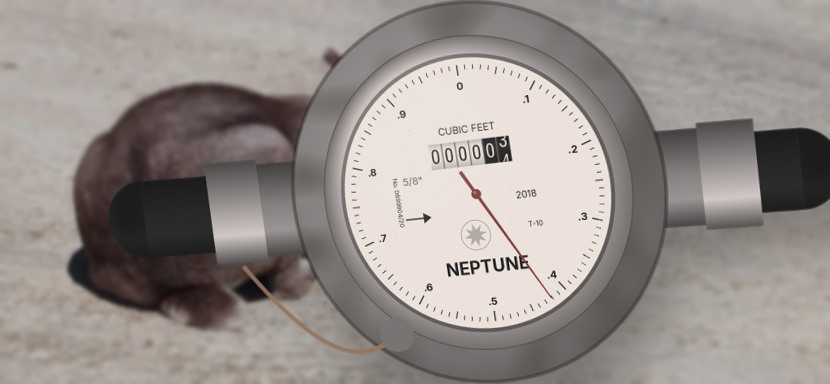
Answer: 3.42 ft³
